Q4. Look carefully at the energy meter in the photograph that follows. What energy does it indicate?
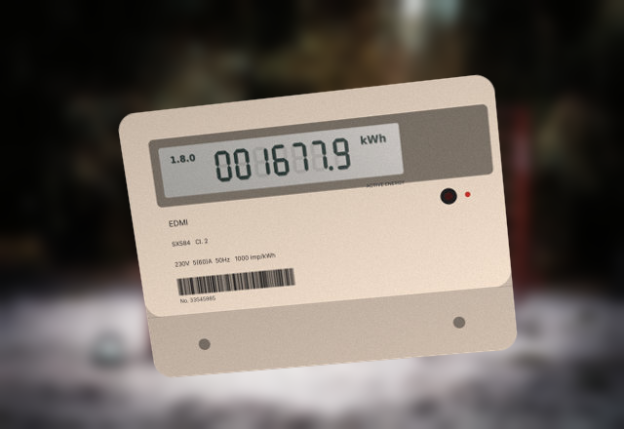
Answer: 1677.9 kWh
